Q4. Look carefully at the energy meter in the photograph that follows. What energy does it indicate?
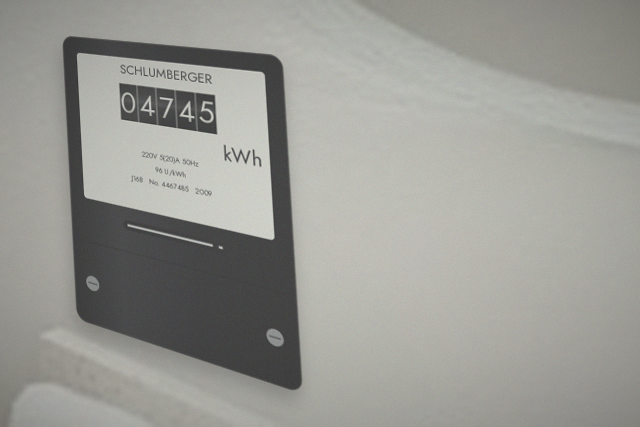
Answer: 4745 kWh
